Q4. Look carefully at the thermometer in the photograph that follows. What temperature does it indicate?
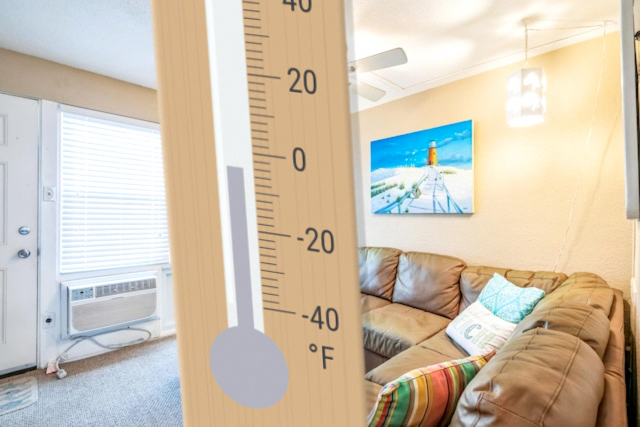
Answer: -4 °F
